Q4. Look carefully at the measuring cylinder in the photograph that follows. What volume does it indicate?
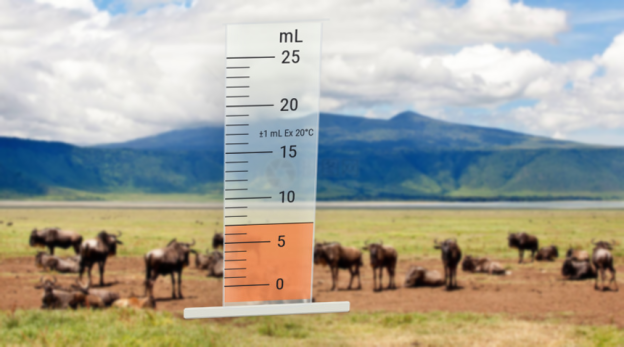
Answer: 7 mL
